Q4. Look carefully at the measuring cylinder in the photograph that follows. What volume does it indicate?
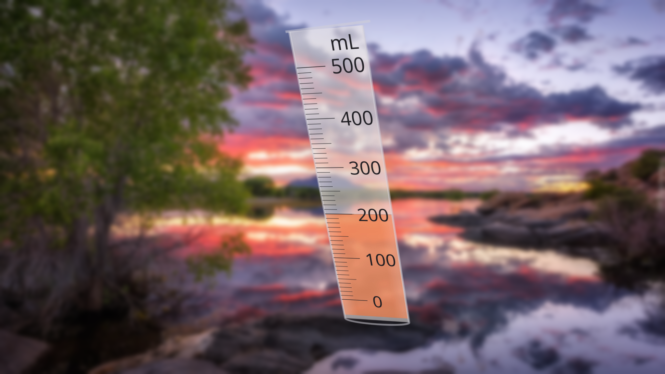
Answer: 200 mL
